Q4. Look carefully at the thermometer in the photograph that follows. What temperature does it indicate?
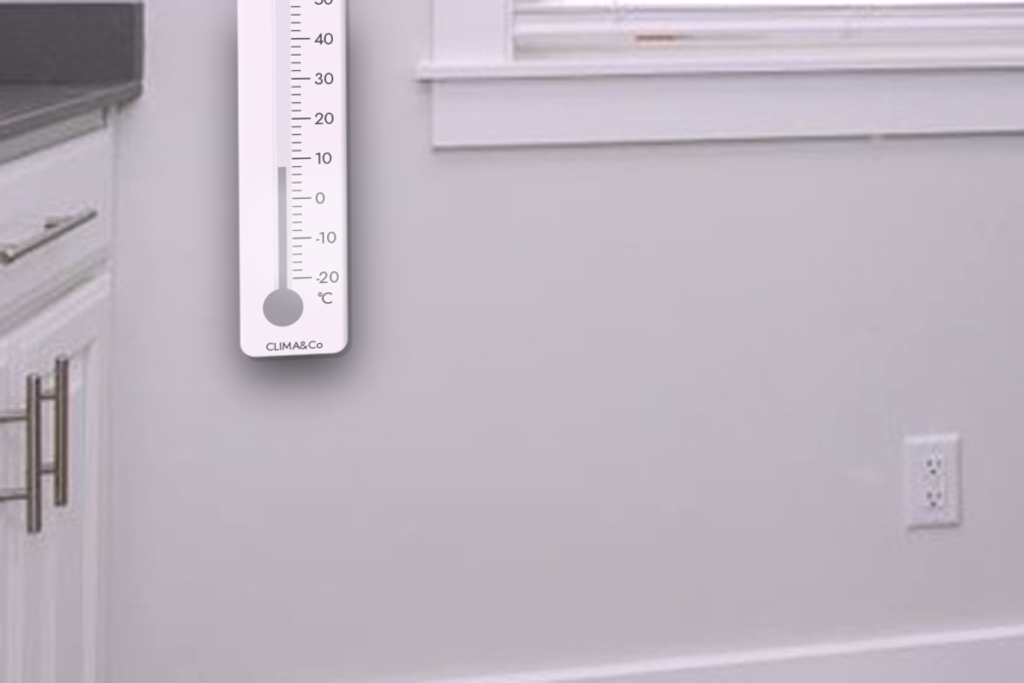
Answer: 8 °C
